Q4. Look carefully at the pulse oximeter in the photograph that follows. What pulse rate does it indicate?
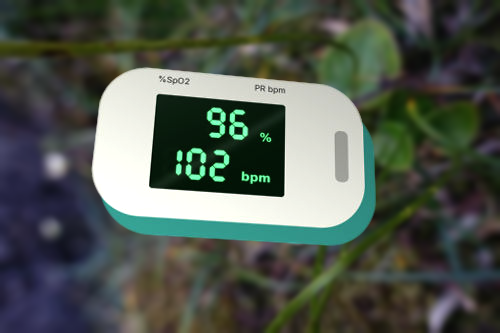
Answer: 102 bpm
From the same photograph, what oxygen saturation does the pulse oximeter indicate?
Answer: 96 %
